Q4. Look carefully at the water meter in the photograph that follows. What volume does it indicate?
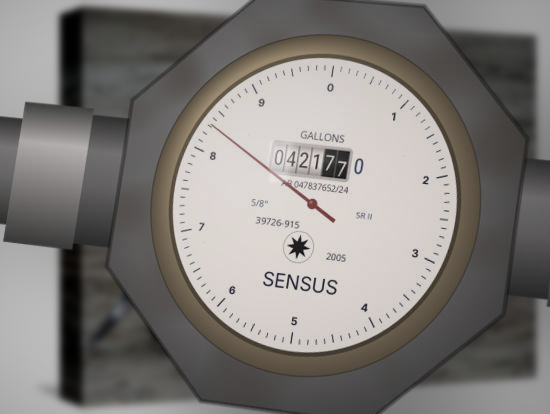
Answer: 421768.3 gal
